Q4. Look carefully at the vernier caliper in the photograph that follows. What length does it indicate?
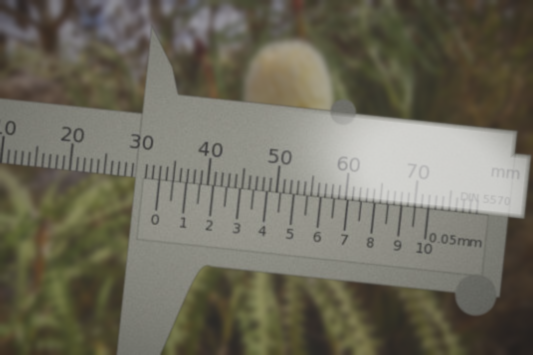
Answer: 33.0 mm
